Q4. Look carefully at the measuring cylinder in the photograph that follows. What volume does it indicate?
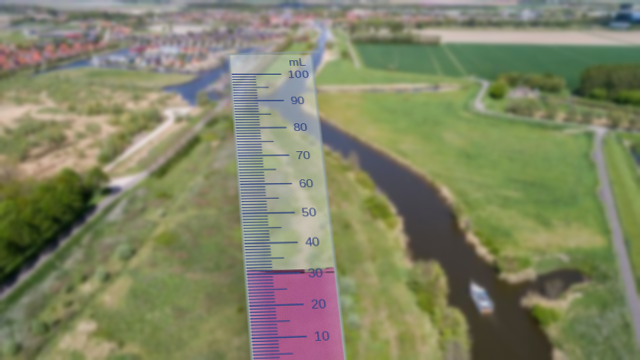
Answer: 30 mL
